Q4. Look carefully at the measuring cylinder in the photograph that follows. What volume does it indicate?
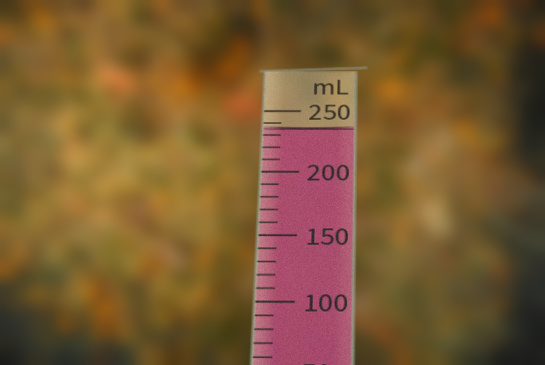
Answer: 235 mL
